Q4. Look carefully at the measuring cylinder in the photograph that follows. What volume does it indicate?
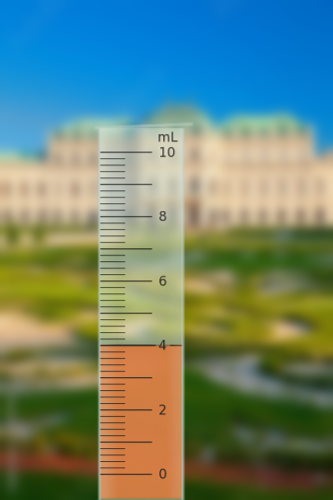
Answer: 4 mL
